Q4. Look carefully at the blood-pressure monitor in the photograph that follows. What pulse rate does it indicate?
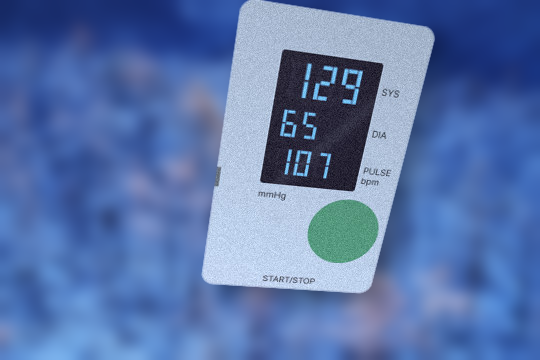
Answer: 107 bpm
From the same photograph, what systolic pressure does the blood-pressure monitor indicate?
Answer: 129 mmHg
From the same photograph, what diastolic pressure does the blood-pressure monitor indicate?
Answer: 65 mmHg
